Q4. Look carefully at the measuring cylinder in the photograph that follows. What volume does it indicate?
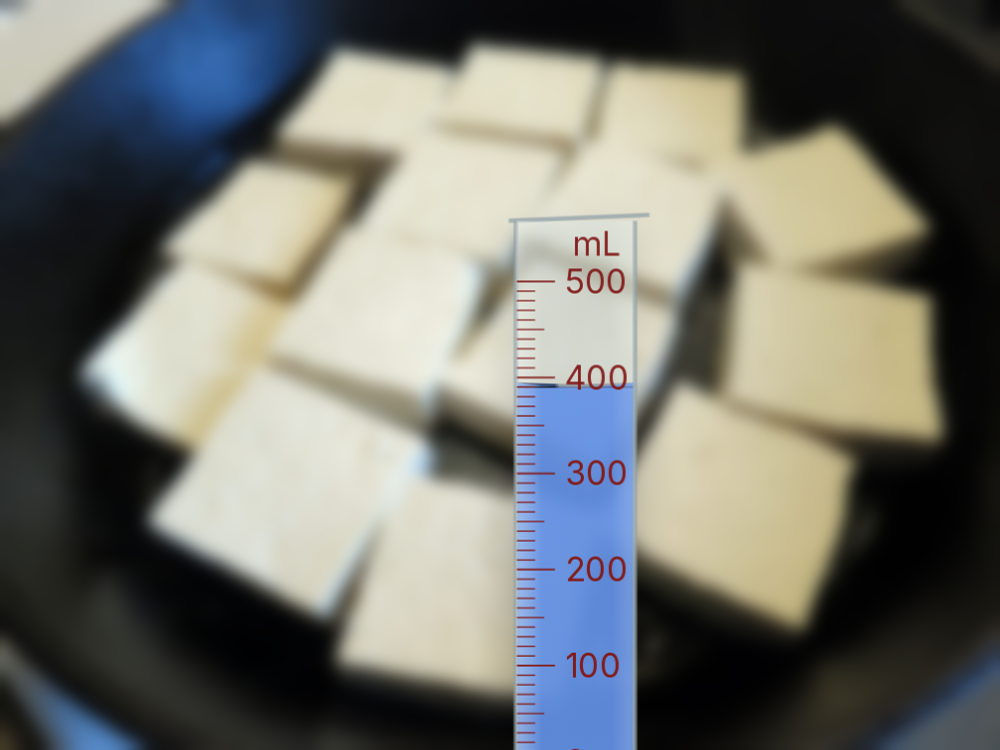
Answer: 390 mL
